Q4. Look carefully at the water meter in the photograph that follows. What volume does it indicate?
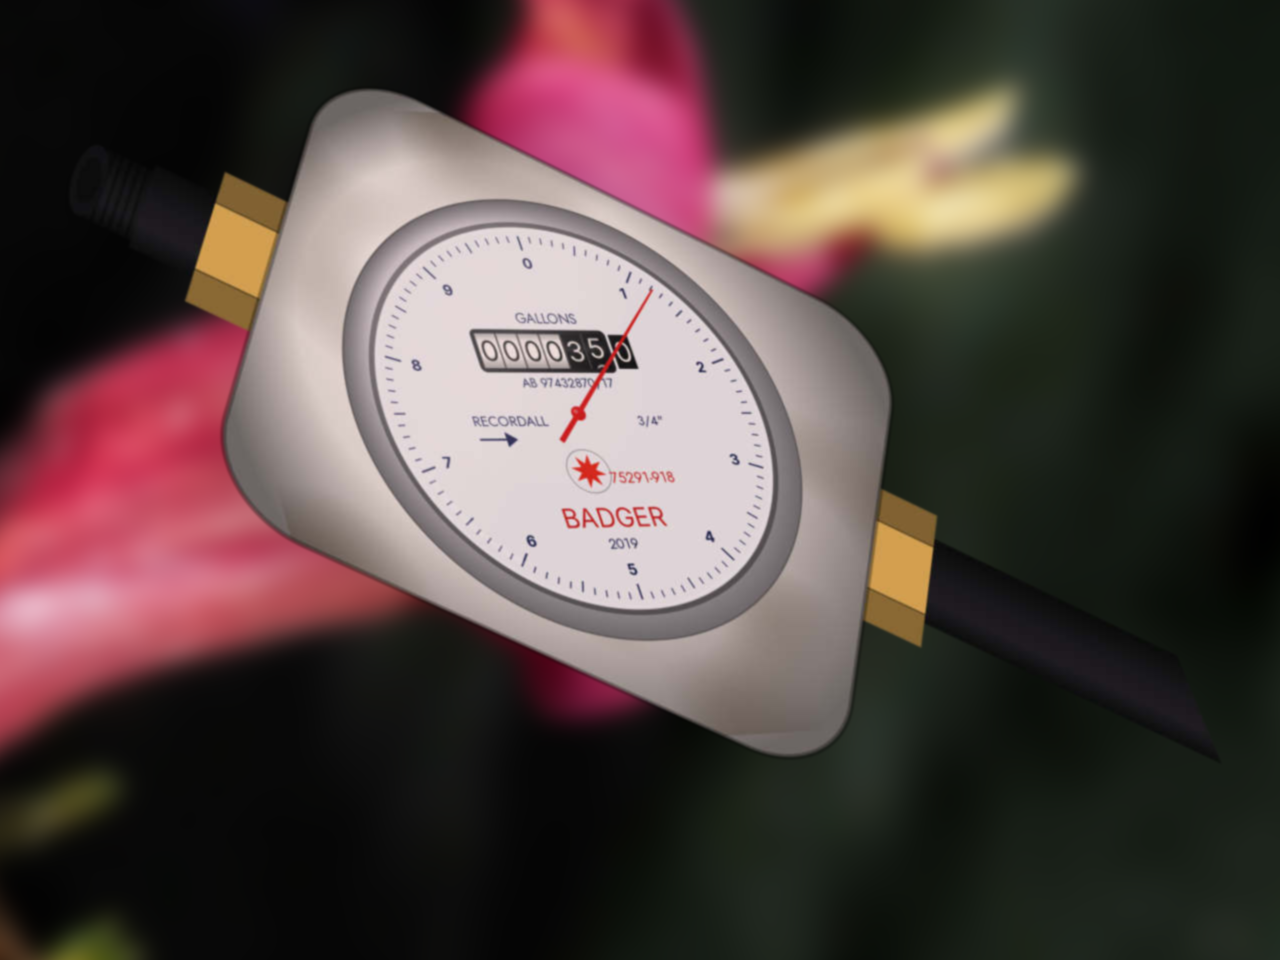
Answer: 351.2 gal
